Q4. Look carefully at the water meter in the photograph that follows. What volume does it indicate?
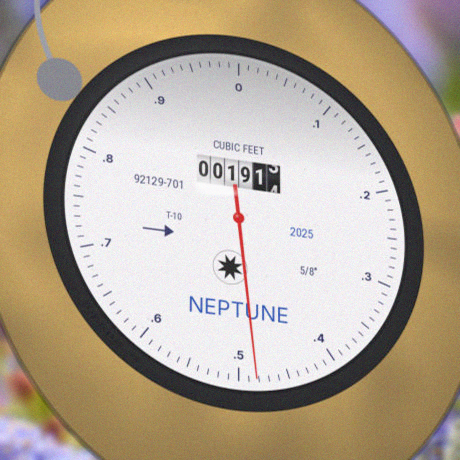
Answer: 1913.48 ft³
